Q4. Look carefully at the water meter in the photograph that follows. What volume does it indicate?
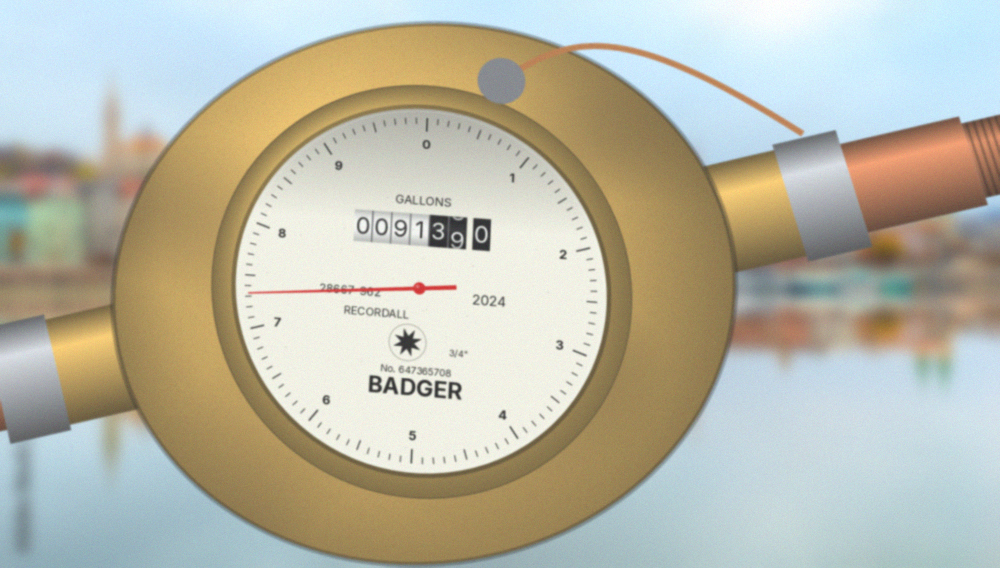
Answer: 91387.3 gal
